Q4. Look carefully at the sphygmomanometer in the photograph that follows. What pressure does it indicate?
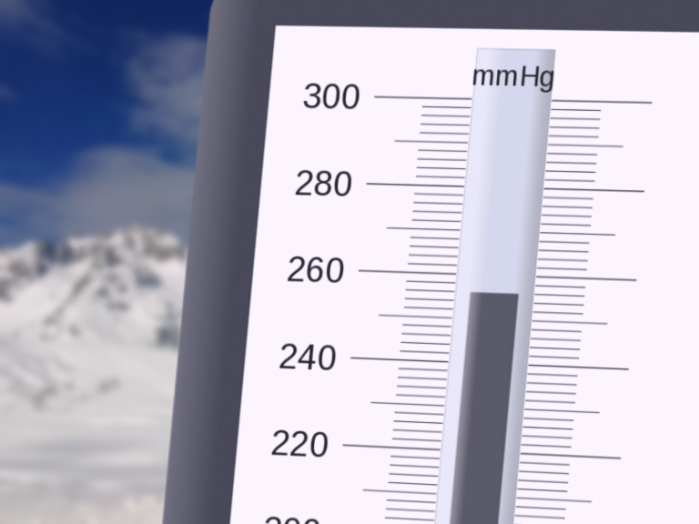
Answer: 256 mmHg
